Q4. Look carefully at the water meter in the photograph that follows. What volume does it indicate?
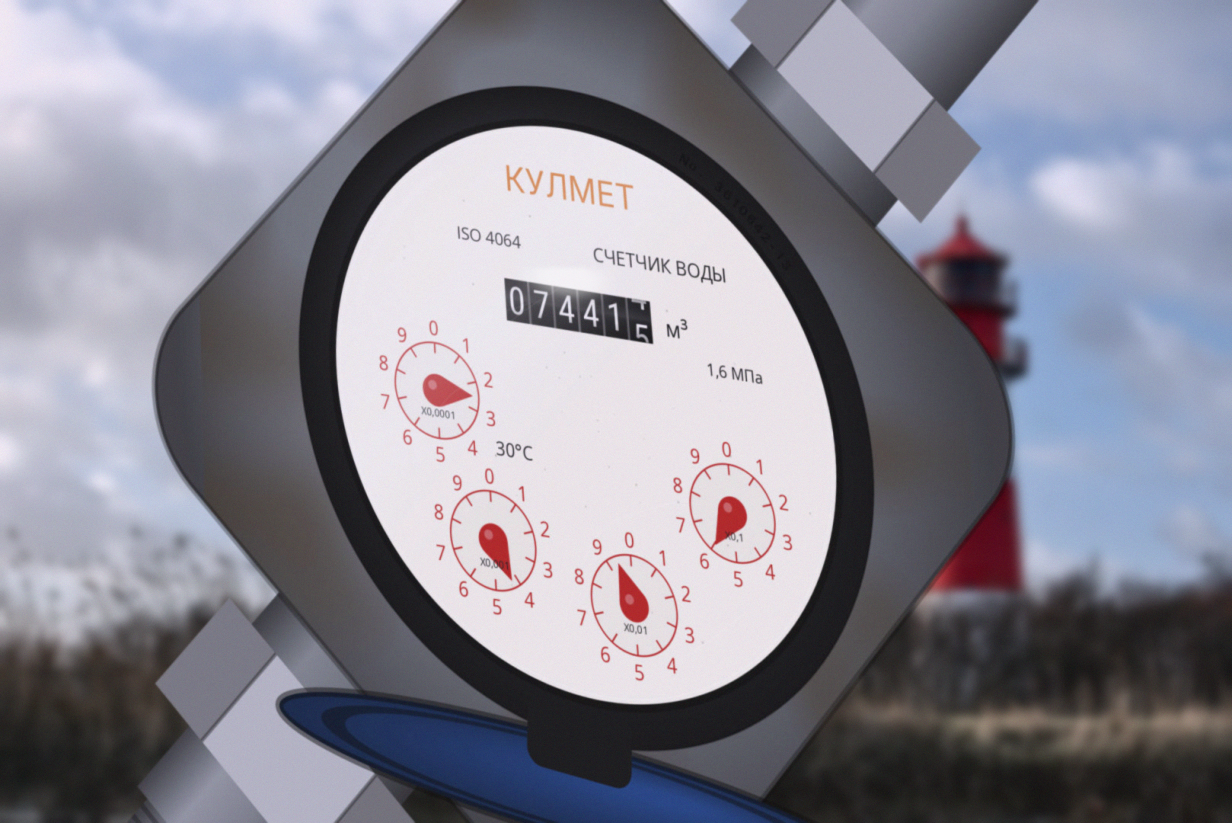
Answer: 74414.5942 m³
